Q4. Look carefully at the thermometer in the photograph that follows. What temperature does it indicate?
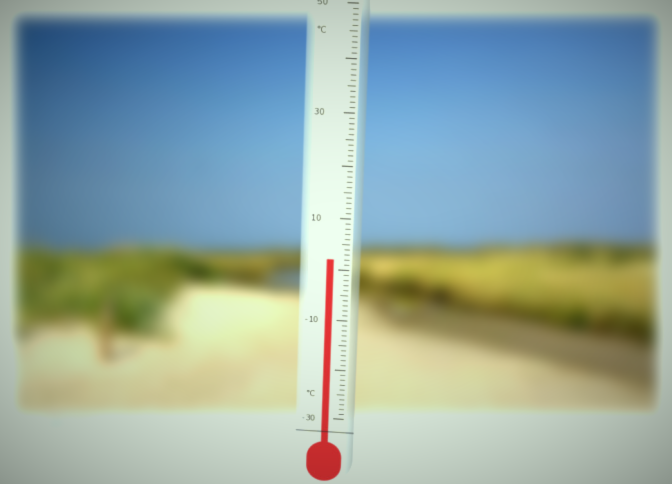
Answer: 2 °C
